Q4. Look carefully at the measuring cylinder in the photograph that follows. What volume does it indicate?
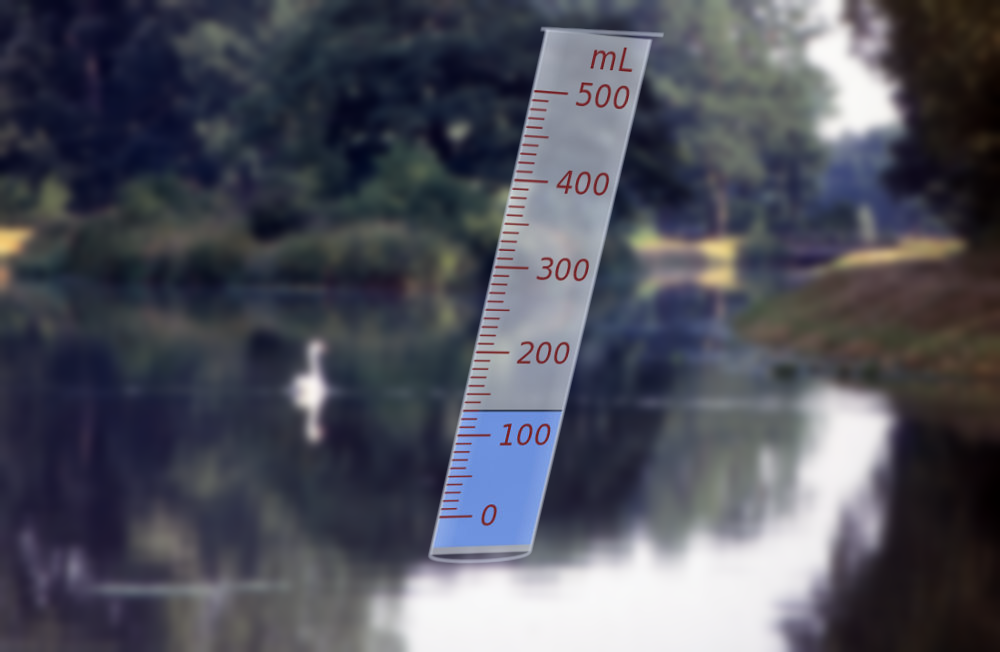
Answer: 130 mL
